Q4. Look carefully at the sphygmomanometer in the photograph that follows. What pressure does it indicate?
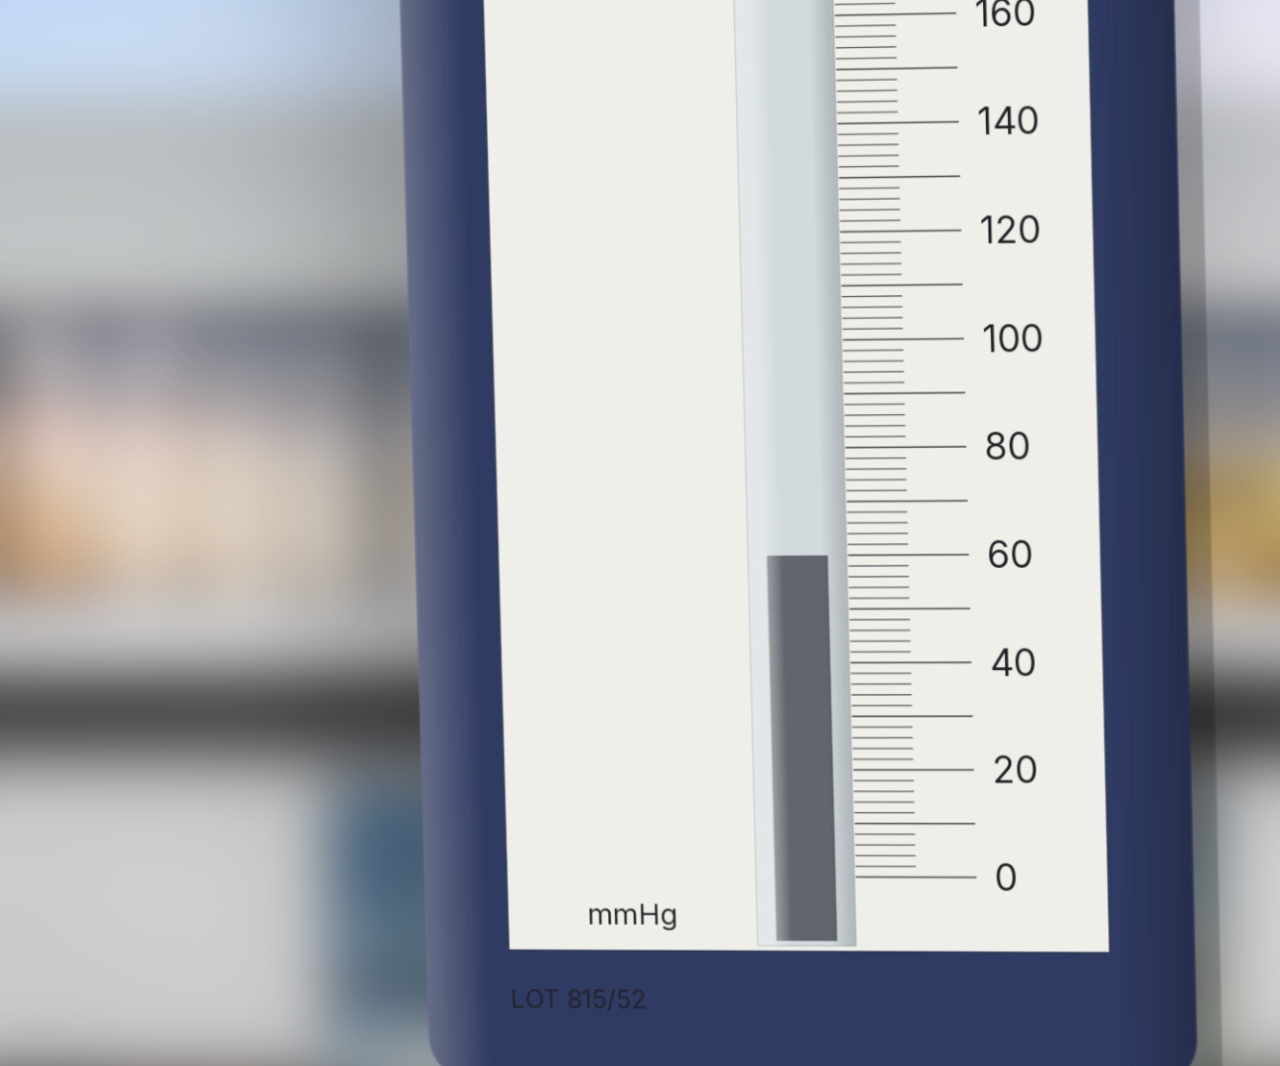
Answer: 60 mmHg
